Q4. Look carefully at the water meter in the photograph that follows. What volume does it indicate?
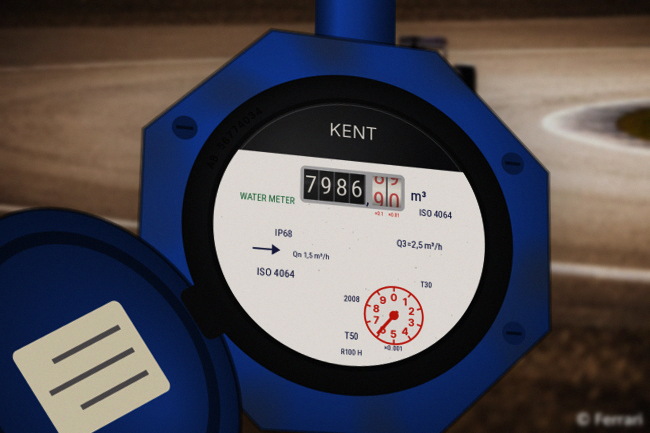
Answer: 7986.896 m³
